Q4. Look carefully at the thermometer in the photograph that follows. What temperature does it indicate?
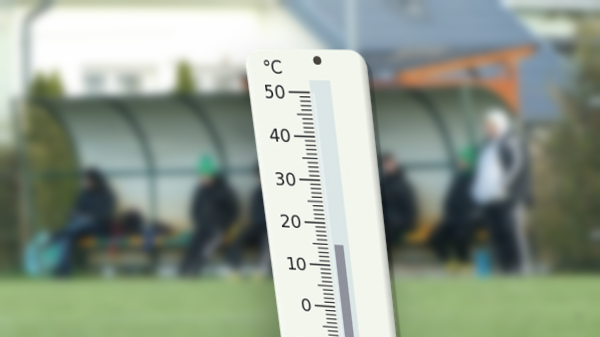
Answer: 15 °C
